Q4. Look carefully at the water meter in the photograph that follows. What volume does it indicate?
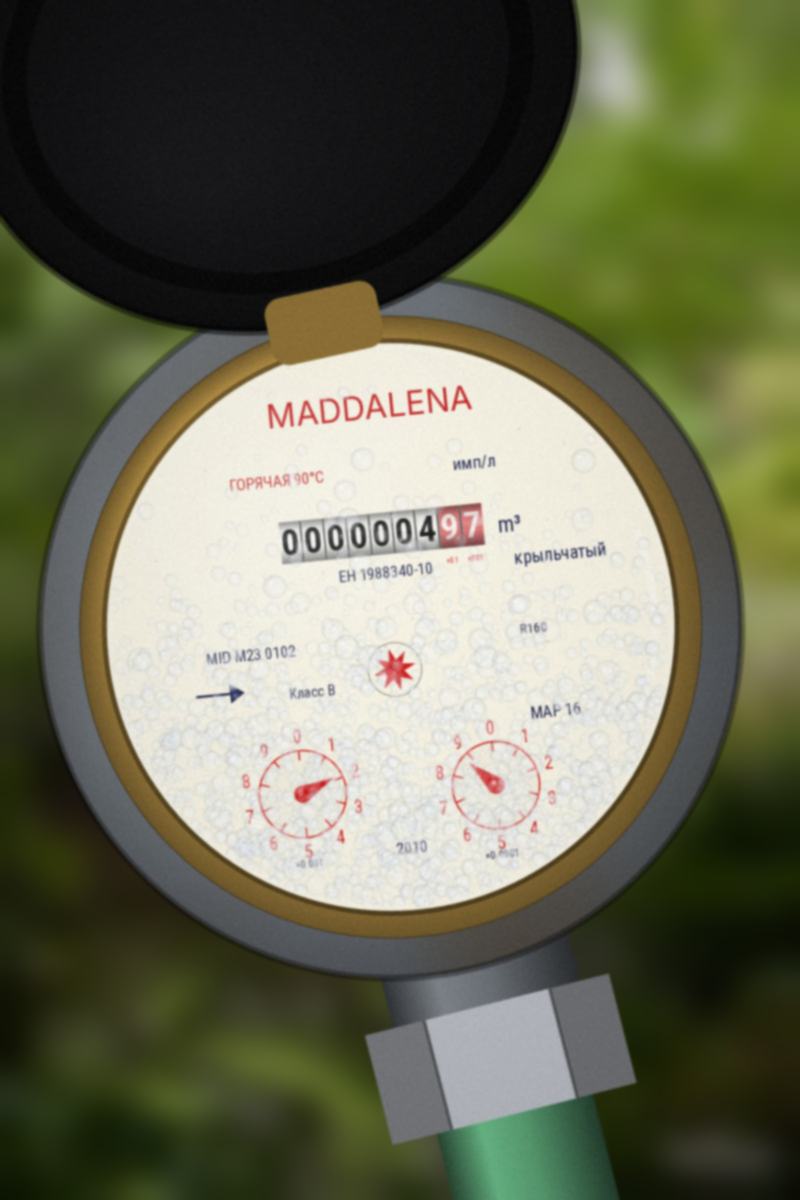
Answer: 4.9718 m³
